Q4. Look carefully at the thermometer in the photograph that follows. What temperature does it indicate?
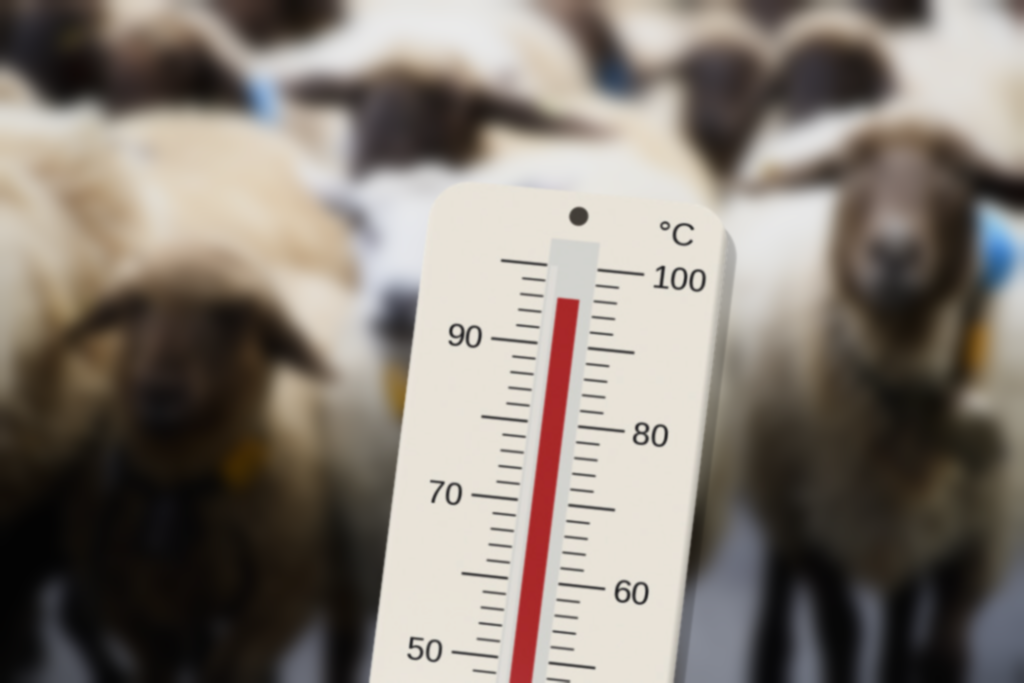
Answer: 96 °C
